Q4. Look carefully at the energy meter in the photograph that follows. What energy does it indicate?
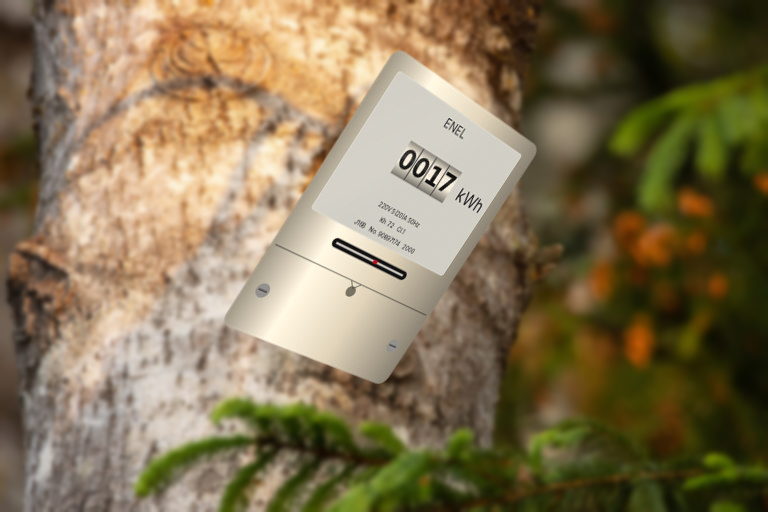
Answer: 17 kWh
